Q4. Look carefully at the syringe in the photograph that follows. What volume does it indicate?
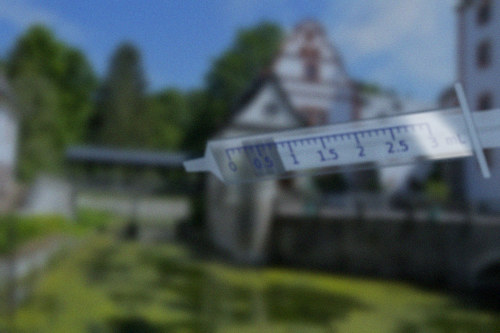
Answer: 0.3 mL
